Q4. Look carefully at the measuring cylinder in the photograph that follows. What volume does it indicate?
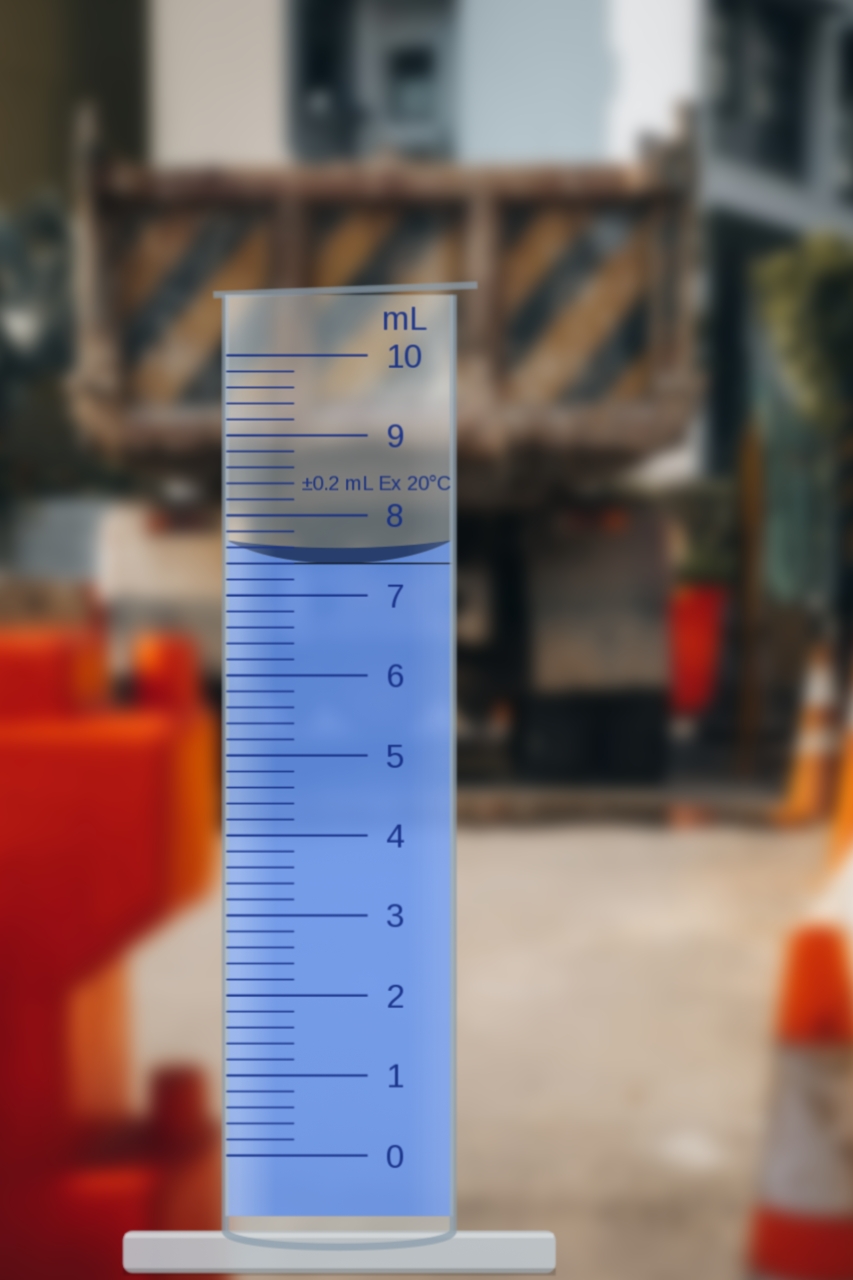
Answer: 7.4 mL
